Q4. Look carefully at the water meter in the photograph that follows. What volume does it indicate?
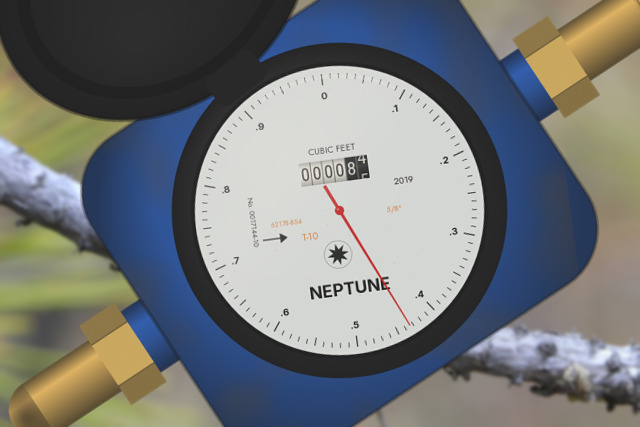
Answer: 84.43 ft³
